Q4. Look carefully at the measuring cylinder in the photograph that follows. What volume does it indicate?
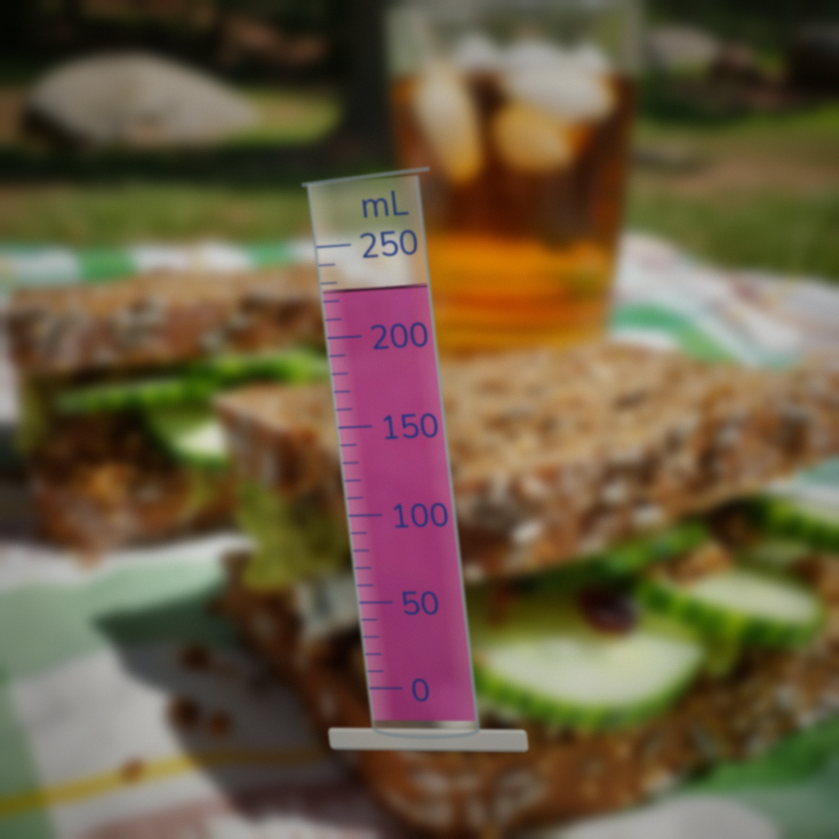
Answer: 225 mL
